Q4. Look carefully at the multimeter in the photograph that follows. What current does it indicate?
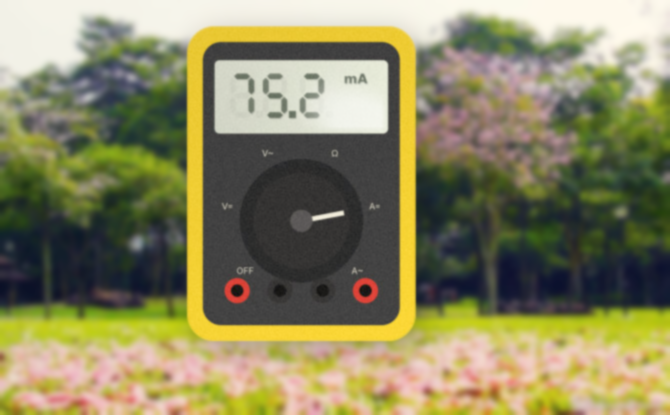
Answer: 75.2 mA
